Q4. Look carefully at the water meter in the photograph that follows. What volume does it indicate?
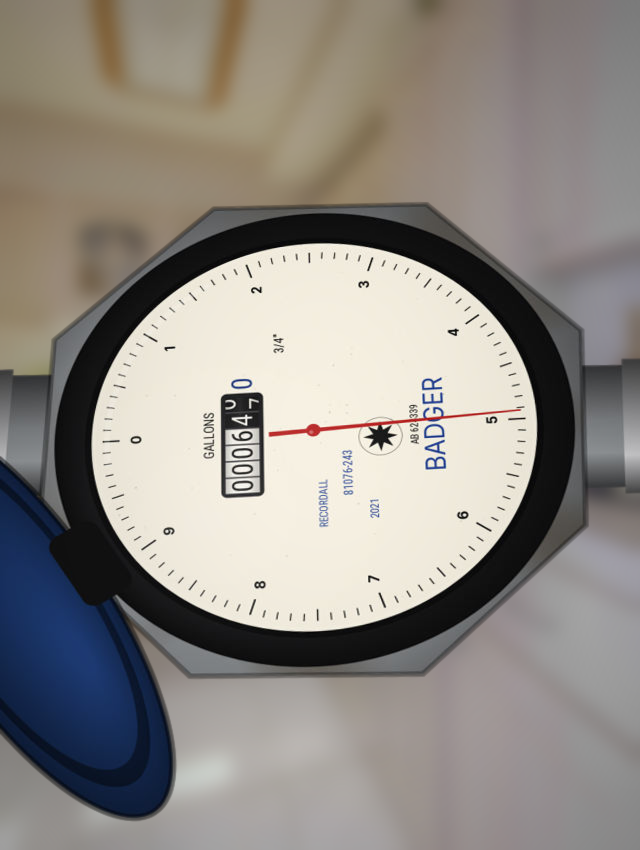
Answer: 6464.9 gal
